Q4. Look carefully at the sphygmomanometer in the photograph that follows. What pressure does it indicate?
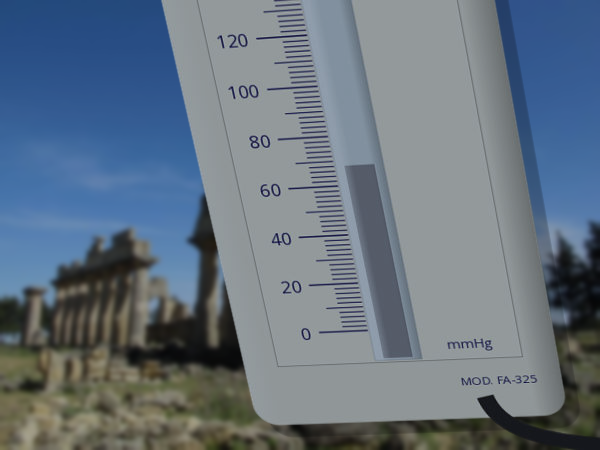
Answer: 68 mmHg
